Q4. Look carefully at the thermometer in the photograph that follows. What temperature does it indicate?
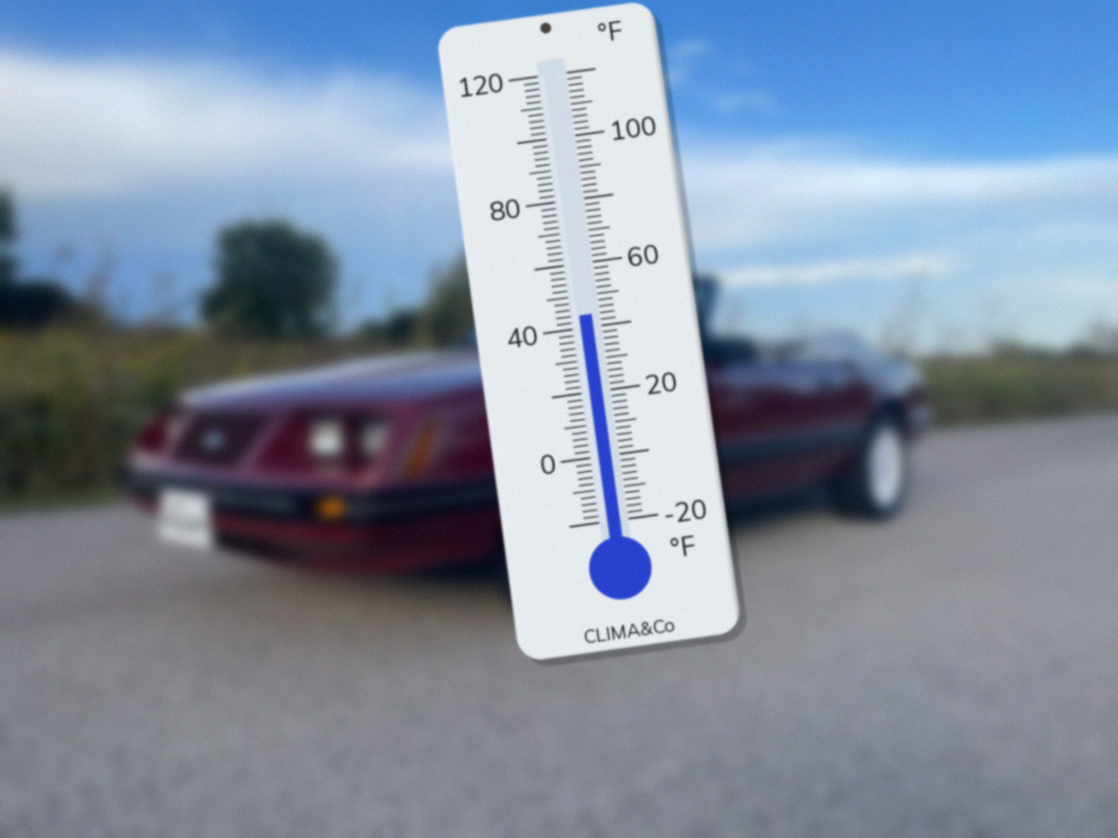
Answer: 44 °F
